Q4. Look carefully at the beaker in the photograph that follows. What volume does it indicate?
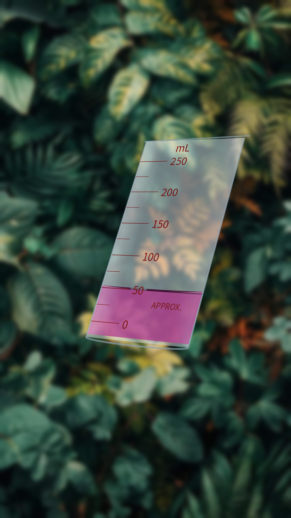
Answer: 50 mL
